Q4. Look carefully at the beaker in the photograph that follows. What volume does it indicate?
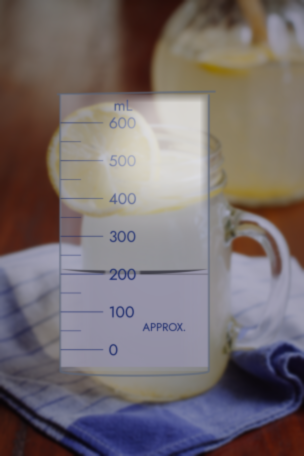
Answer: 200 mL
